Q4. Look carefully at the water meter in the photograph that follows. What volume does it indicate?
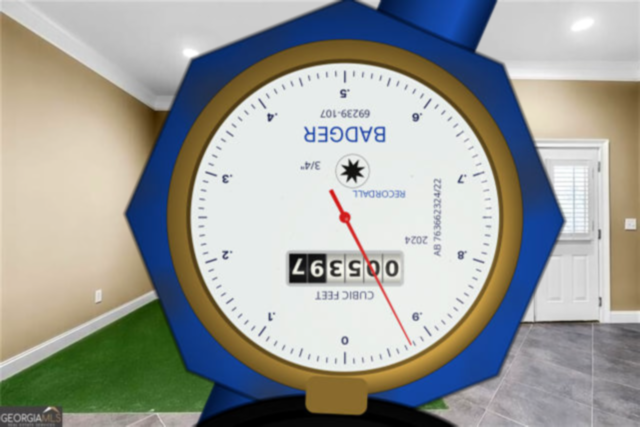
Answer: 5396.92 ft³
